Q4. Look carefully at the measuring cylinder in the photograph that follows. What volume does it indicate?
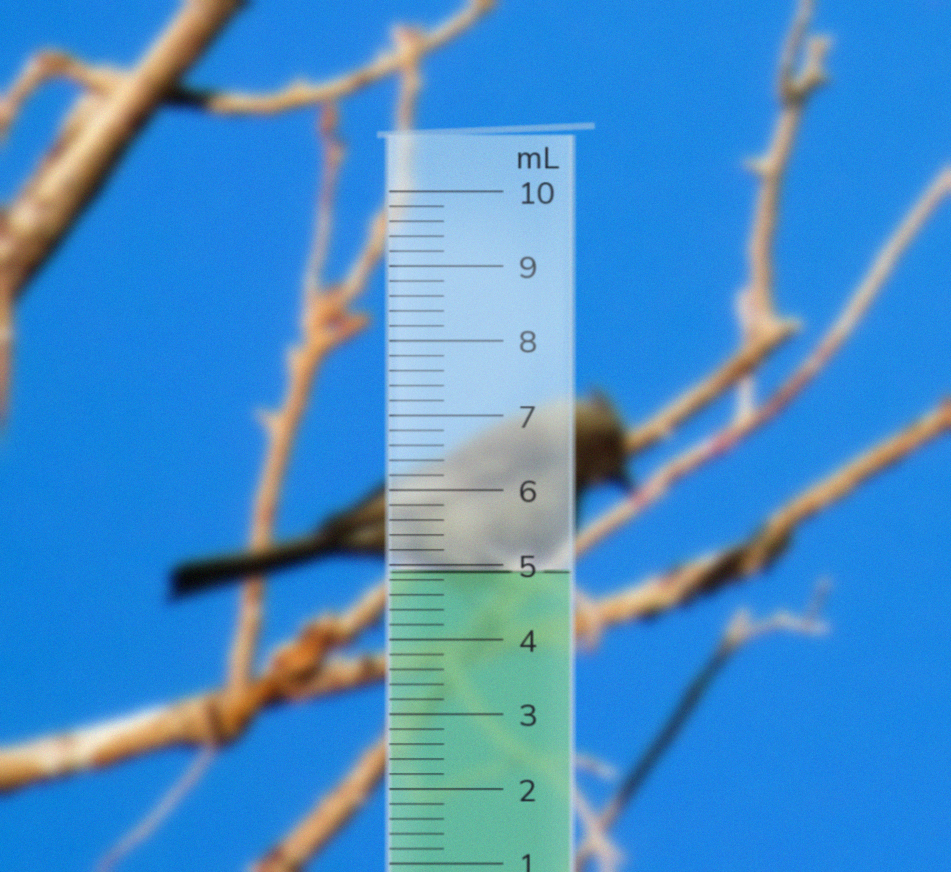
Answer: 4.9 mL
